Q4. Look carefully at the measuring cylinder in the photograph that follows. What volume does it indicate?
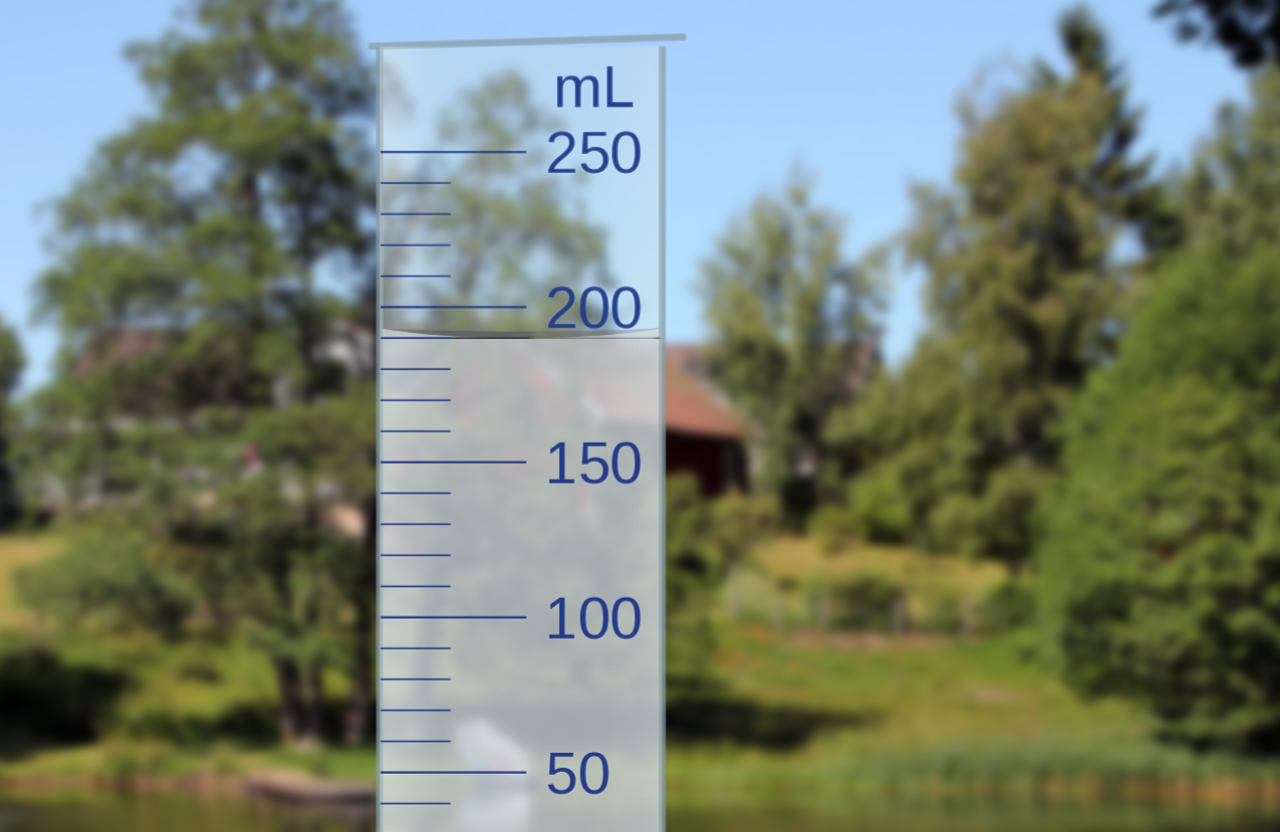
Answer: 190 mL
